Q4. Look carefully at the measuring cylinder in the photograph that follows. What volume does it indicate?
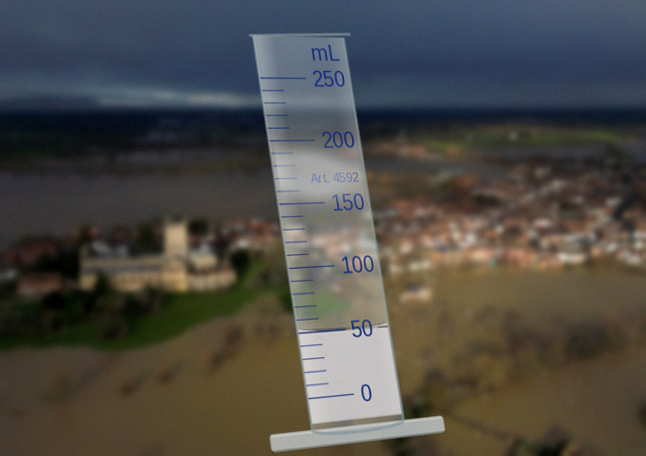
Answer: 50 mL
